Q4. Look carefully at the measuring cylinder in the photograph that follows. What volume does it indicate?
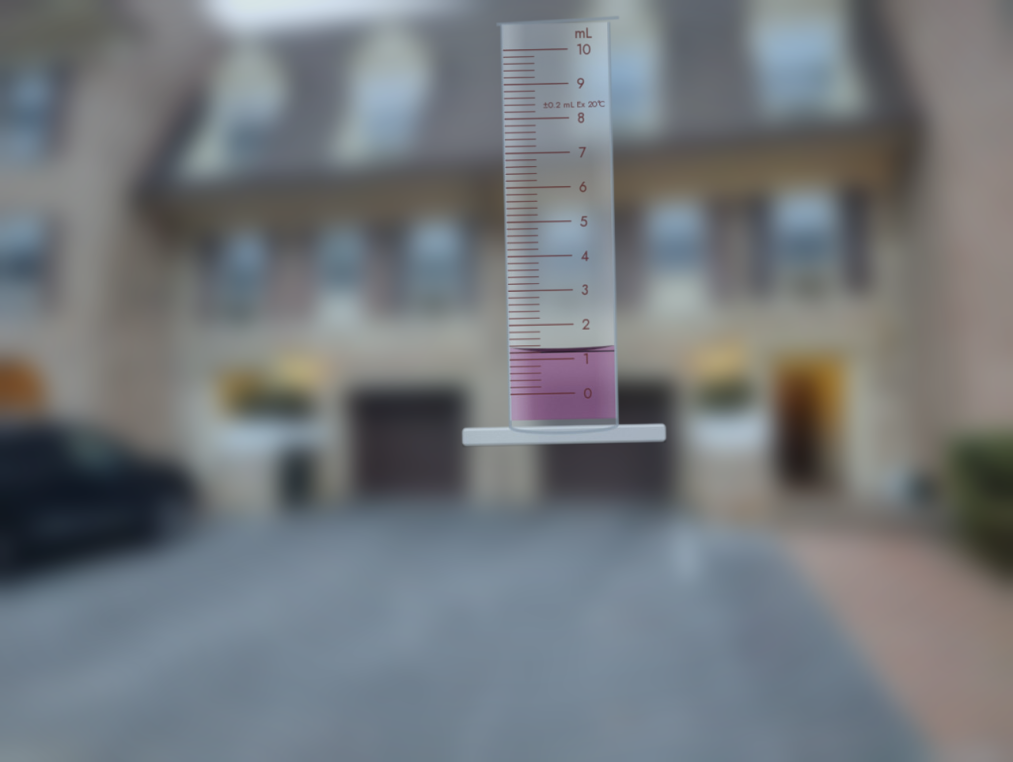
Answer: 1.2 mL
